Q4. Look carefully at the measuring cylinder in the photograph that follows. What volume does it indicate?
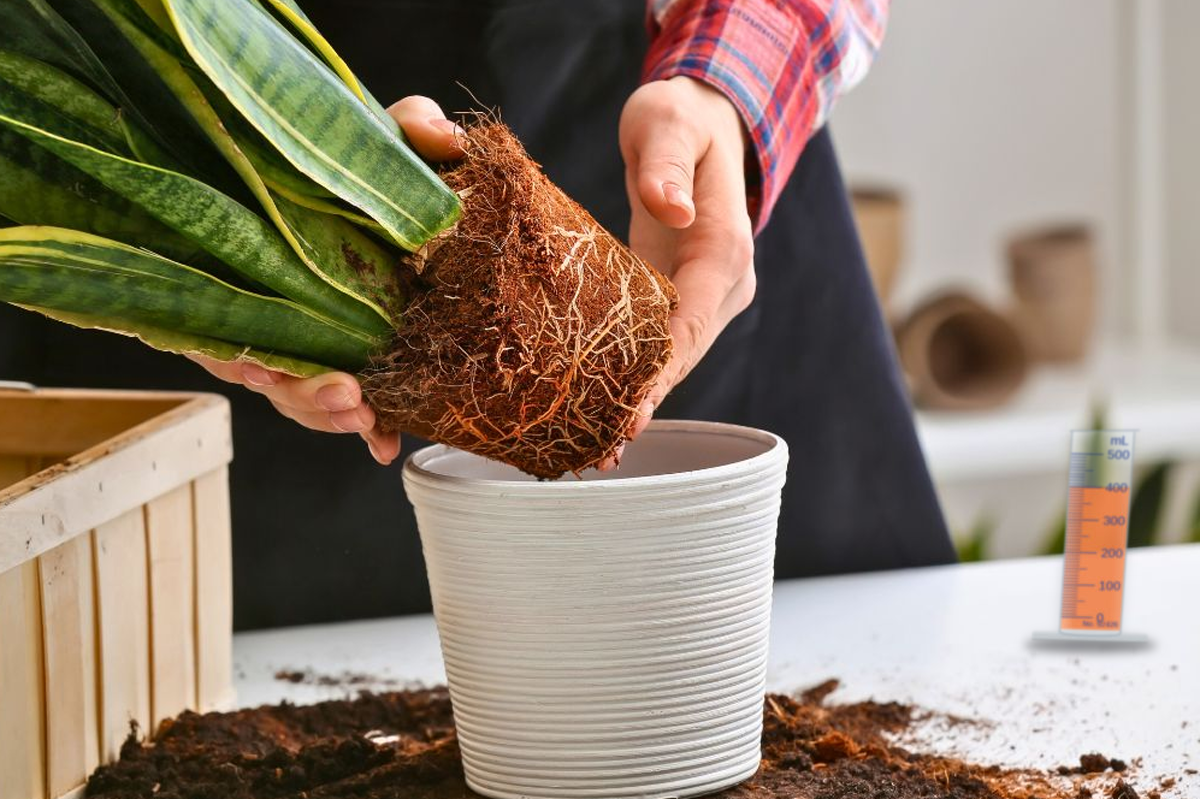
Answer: 400 mL
